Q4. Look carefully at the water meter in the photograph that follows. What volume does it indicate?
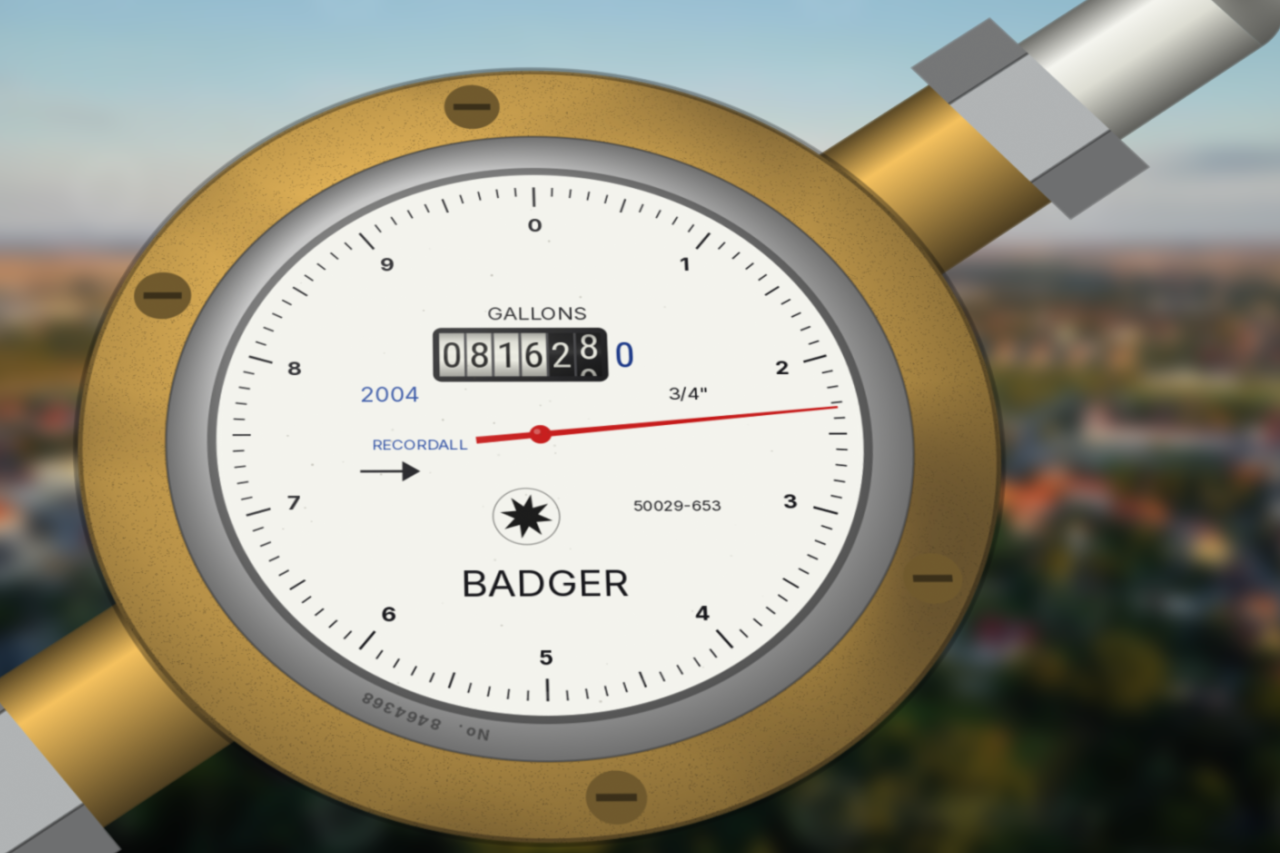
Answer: 816282.3 gal
